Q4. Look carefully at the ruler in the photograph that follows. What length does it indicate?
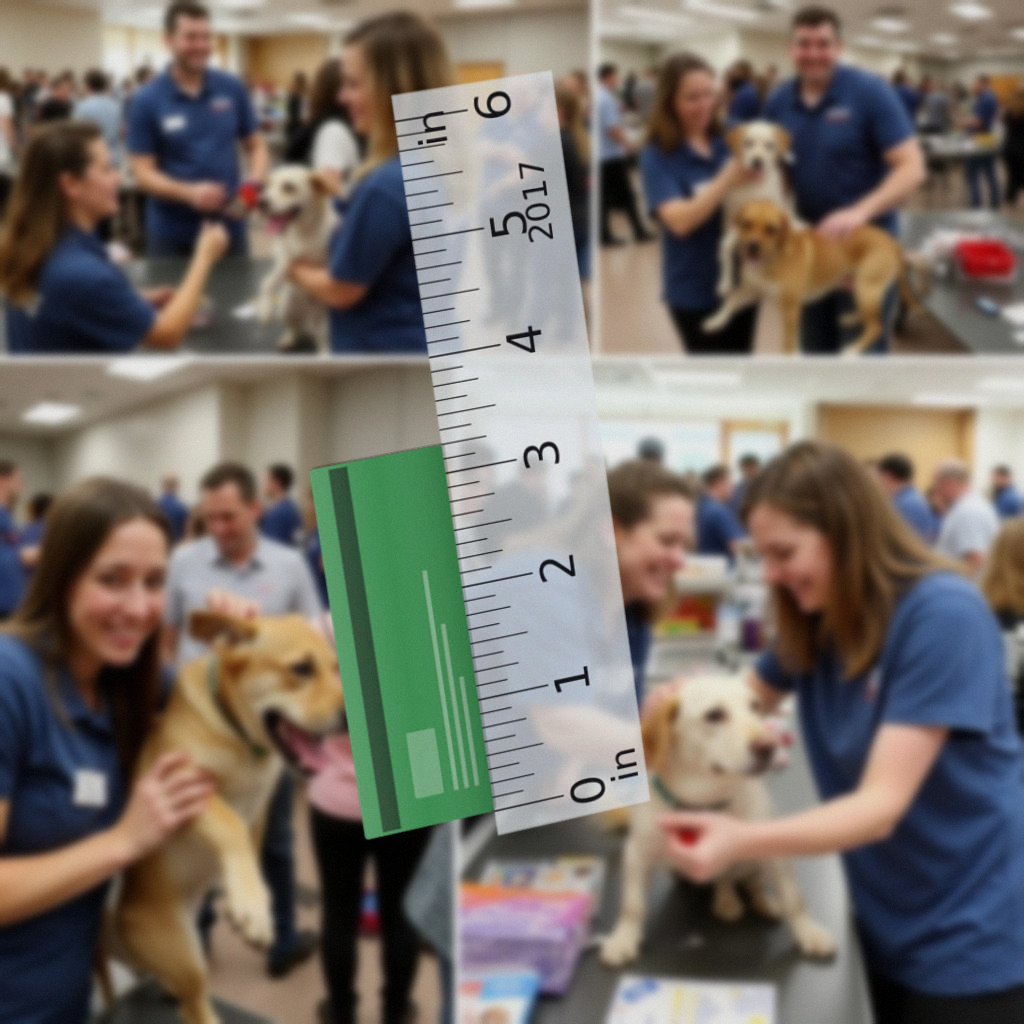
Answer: 3.25 in
